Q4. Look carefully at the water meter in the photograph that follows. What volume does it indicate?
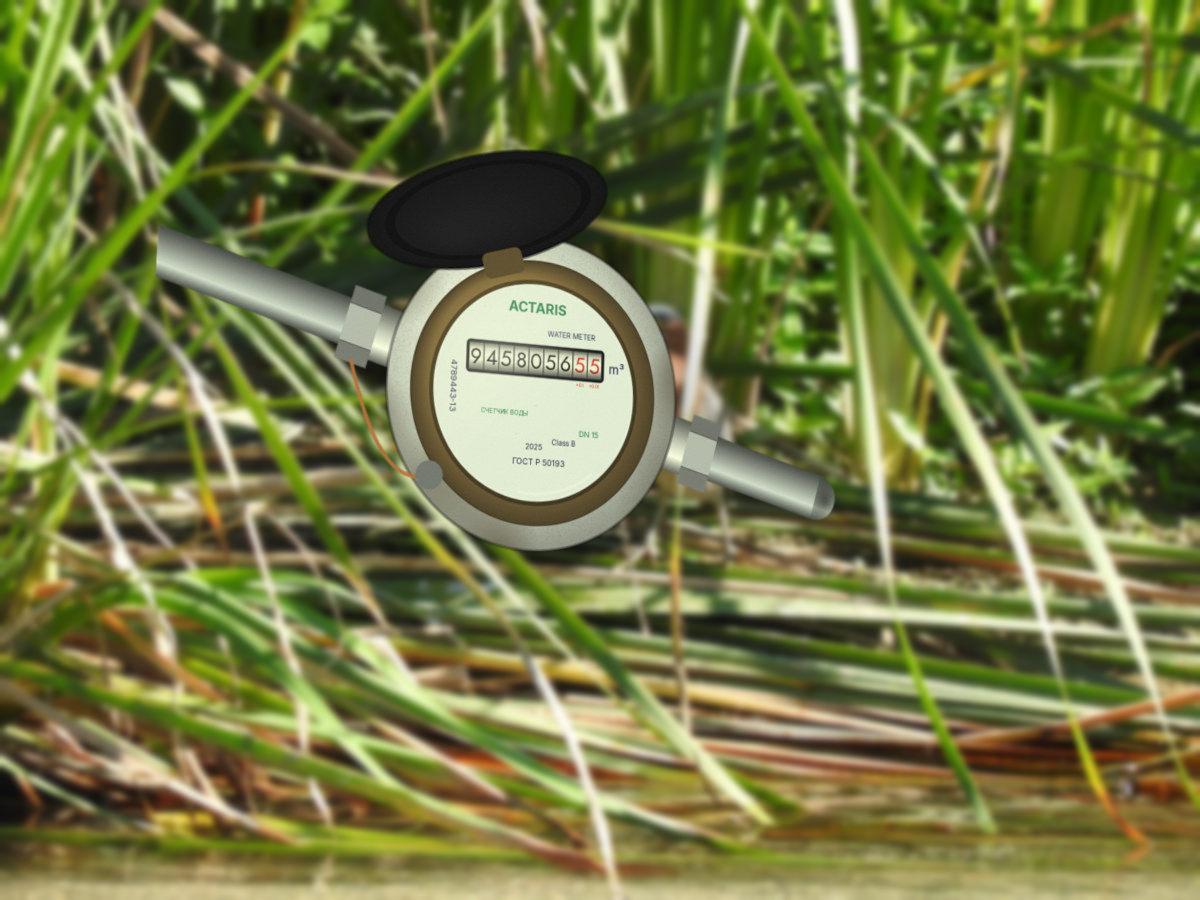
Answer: 9458056.55 m³
